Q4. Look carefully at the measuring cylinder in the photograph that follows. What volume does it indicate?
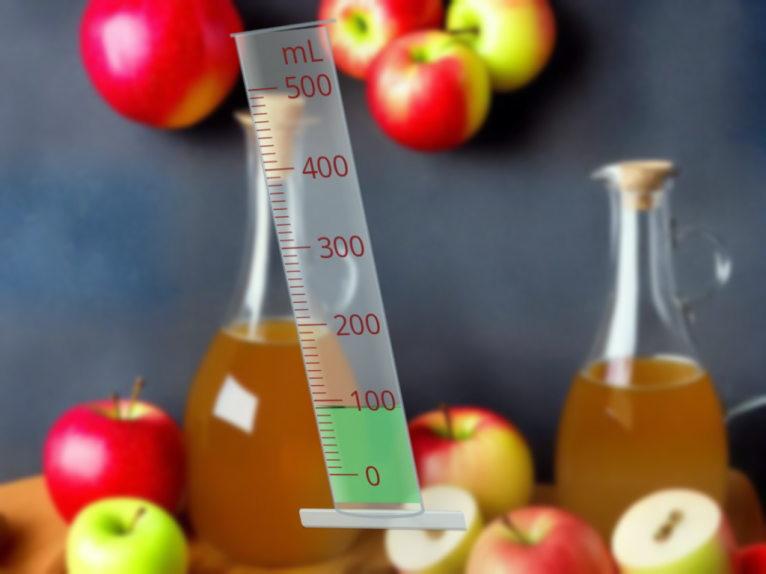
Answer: 90 mL
